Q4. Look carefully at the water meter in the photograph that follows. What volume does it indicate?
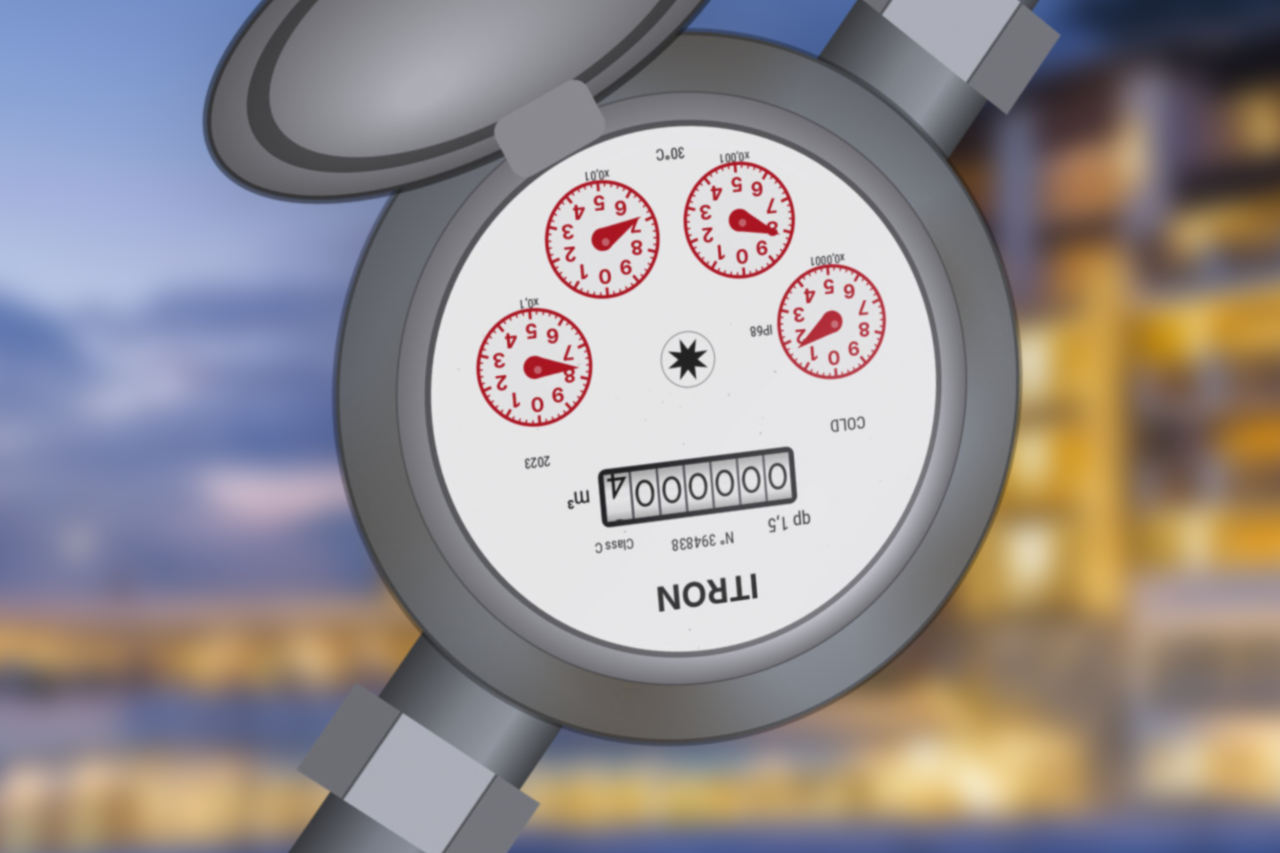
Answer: 3.7681 m³
